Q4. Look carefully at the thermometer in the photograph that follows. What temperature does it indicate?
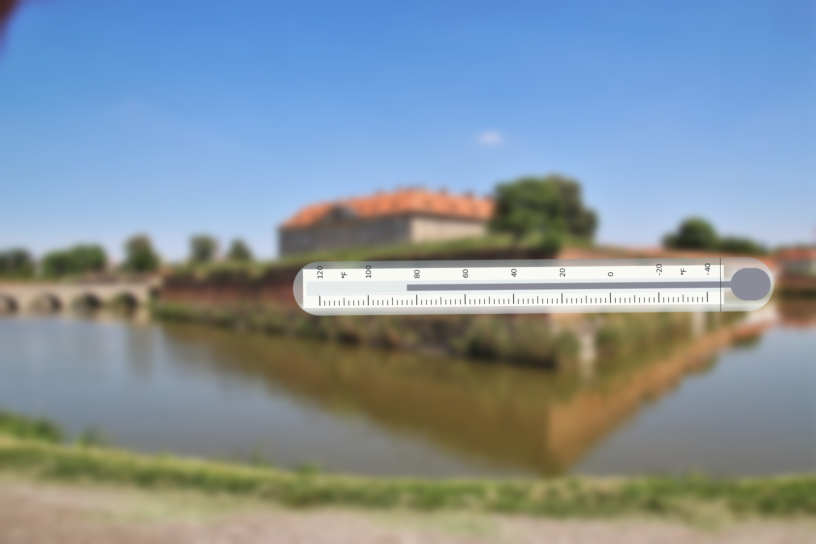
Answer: 84 °F
